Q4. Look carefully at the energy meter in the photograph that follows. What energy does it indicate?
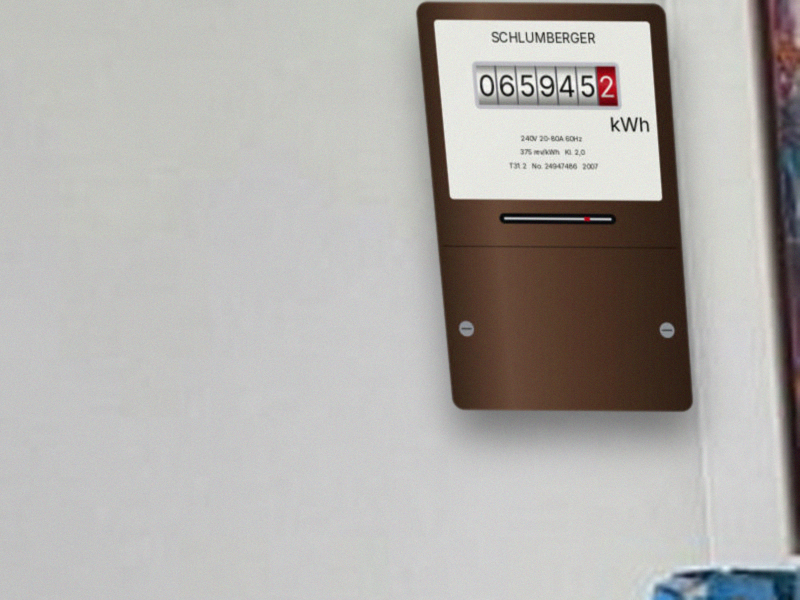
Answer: 65945.2 kWh
